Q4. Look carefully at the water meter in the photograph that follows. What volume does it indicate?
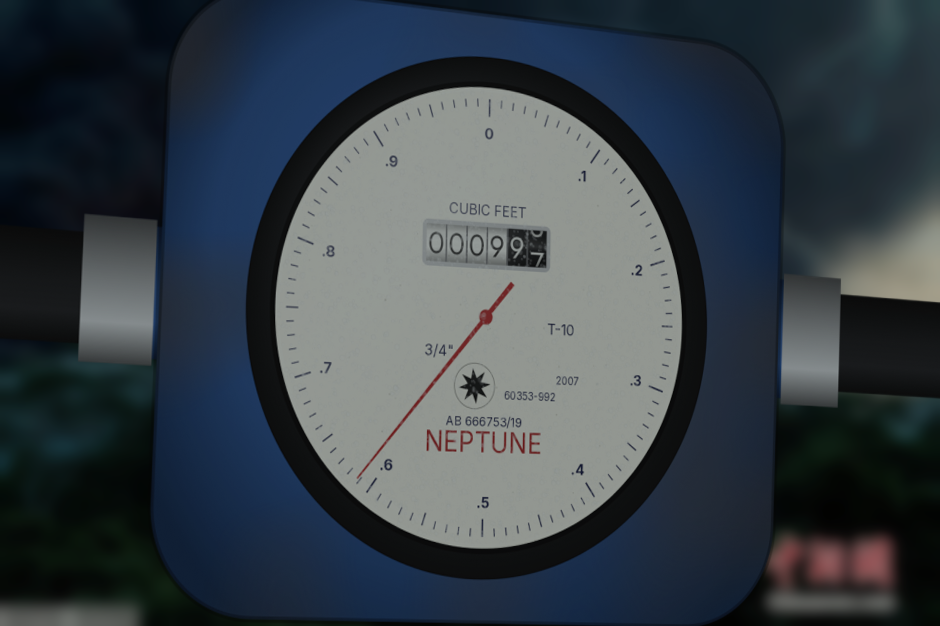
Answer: 996.61 ft³
